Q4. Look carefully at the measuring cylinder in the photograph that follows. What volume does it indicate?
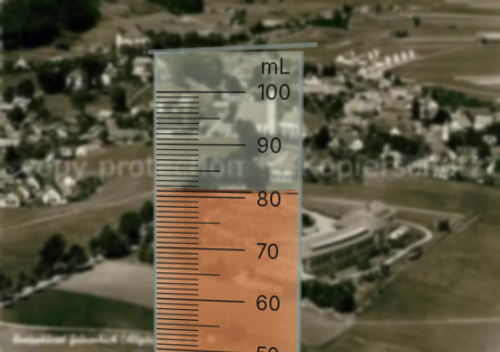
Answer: 81 mL
